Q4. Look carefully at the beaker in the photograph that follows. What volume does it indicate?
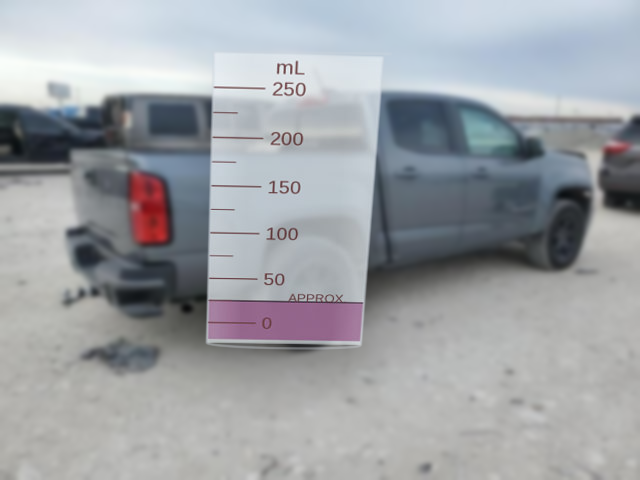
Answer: 25 mL
